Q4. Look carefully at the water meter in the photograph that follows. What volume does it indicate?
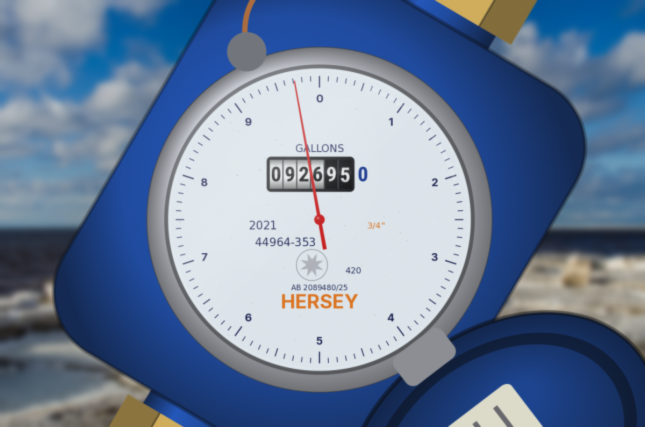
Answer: 926949.7 gal
